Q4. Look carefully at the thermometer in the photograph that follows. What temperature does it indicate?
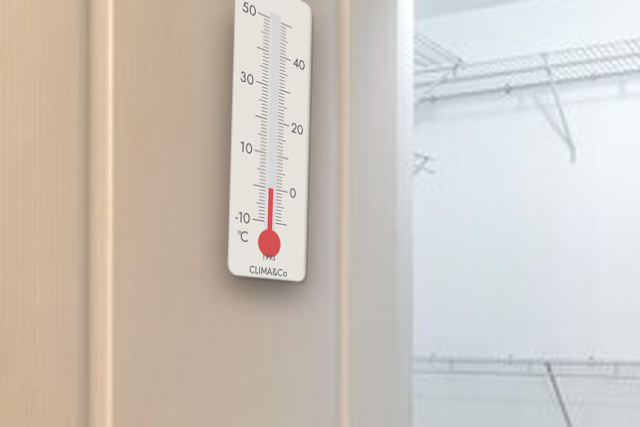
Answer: 0 °C
